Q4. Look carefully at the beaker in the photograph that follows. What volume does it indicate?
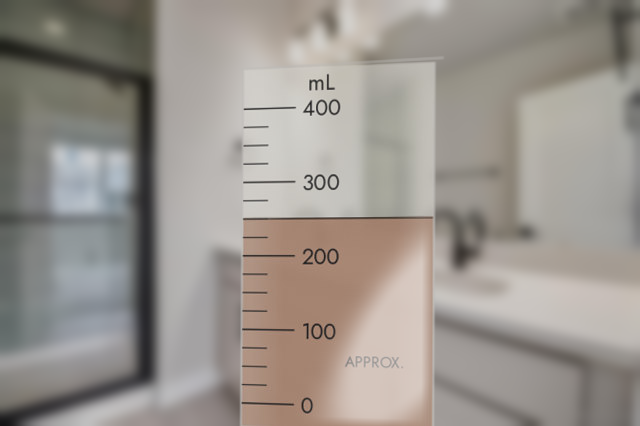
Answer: 250 mL
